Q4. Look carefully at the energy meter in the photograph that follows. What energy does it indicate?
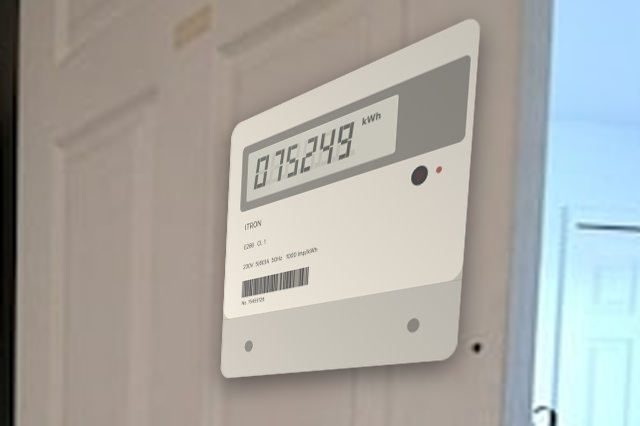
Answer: 75249 kWh
